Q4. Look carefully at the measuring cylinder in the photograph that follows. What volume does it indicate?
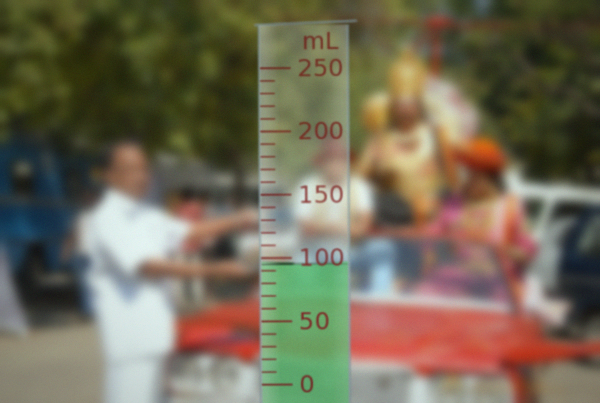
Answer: 95 mL
